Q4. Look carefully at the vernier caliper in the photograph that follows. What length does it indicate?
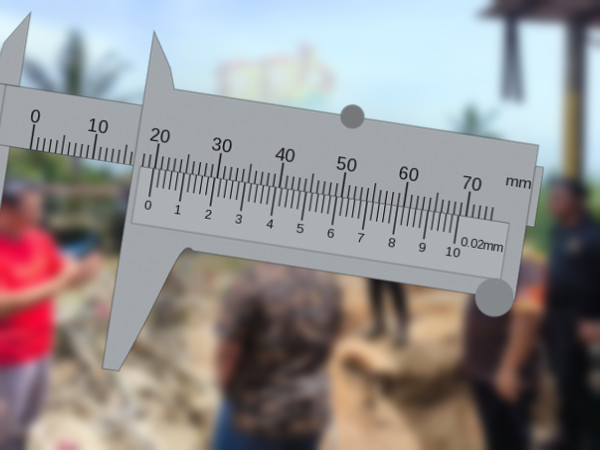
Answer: 19.8 mm
